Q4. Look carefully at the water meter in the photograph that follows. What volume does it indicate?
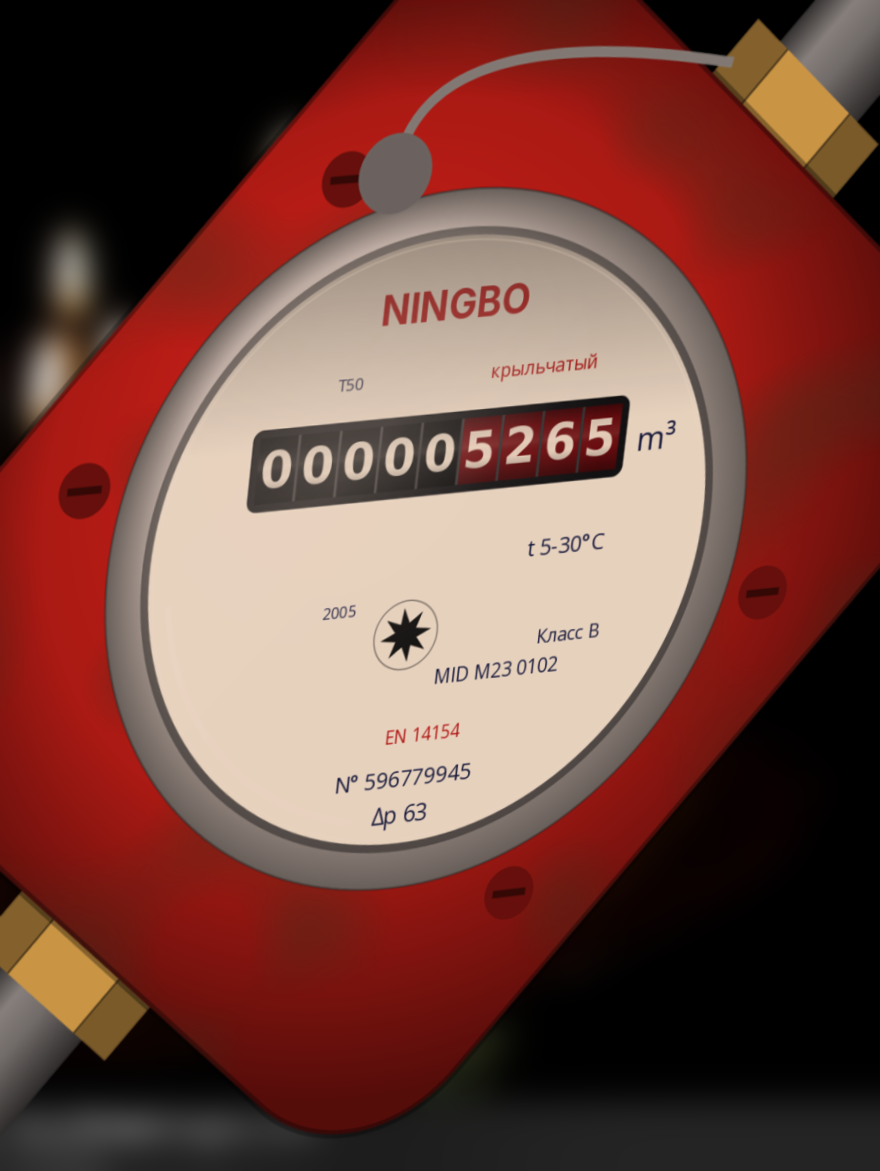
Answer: 0.5265 m³
